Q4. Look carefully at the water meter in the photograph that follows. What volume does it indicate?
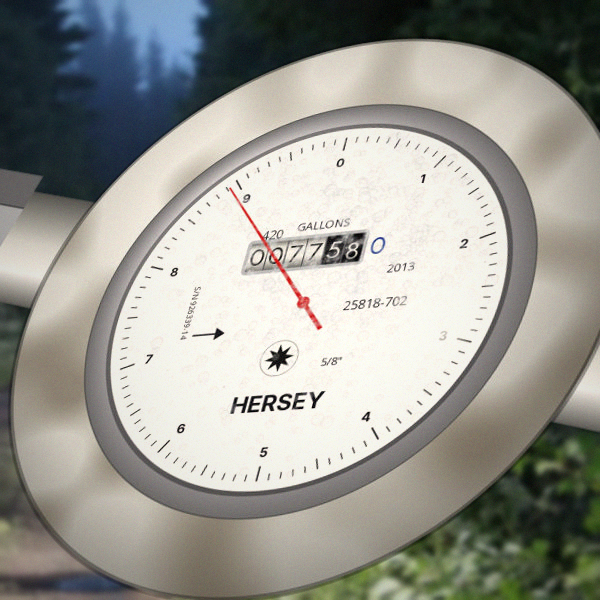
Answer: 77578.9 gal
